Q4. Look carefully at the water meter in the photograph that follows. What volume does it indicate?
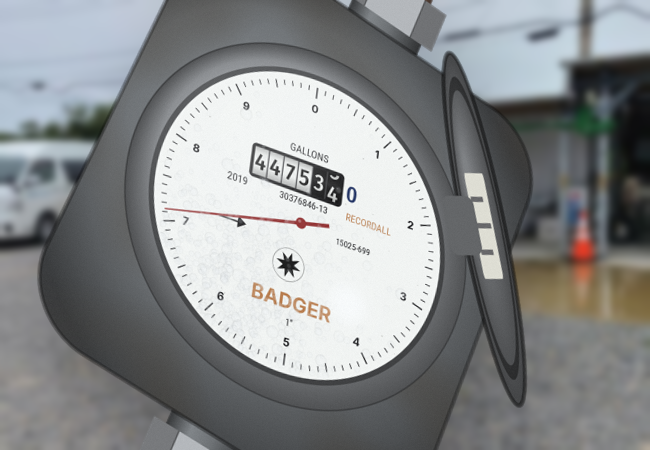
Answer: 4475337.1 gal
